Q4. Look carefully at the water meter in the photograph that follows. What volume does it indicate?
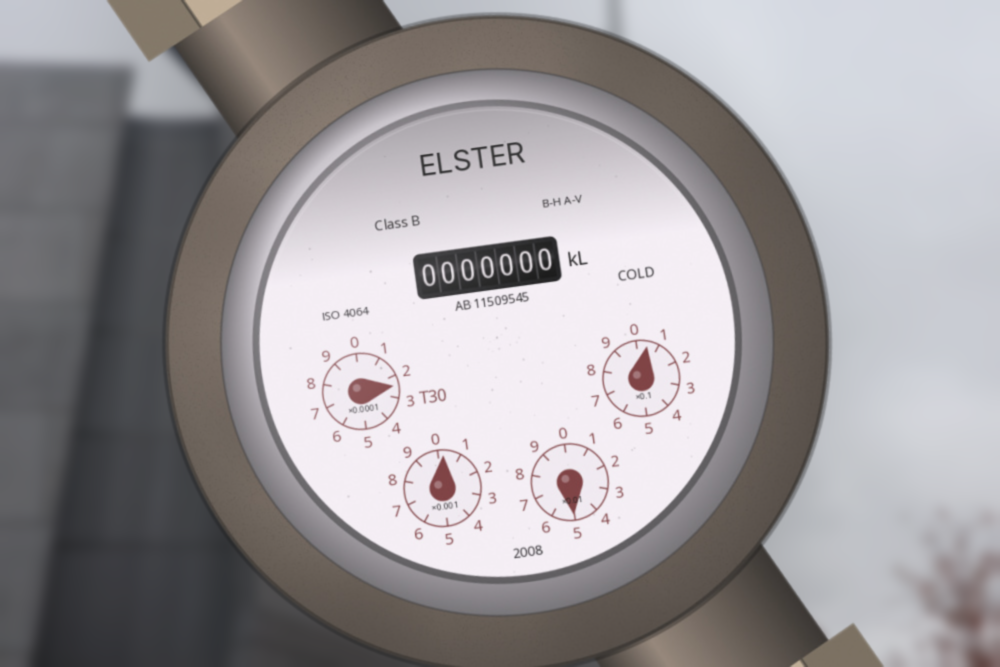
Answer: 0.0502 kL
